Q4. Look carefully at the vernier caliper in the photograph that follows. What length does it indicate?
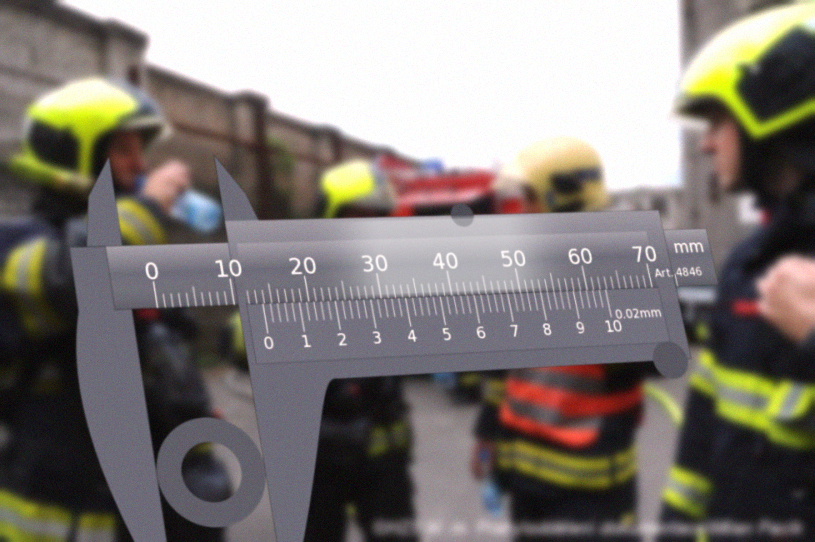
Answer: 13.8 mm
